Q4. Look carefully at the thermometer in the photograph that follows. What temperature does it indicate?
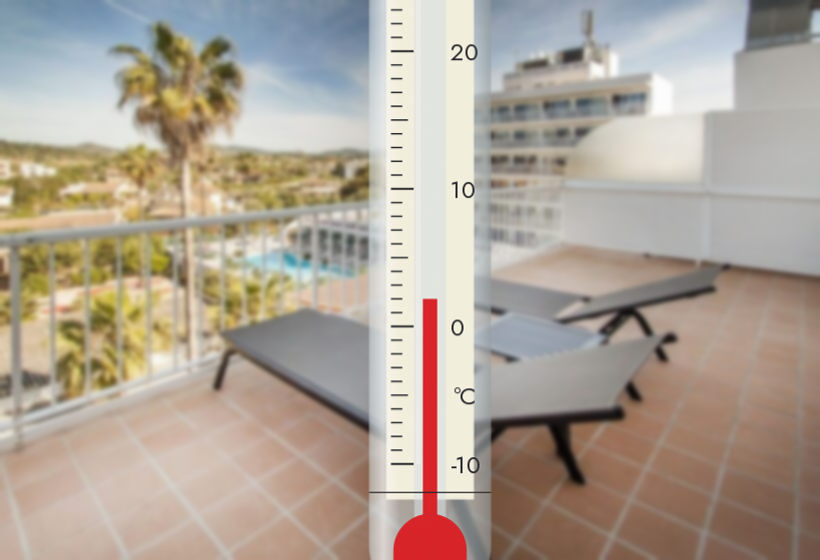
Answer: 2 °C
